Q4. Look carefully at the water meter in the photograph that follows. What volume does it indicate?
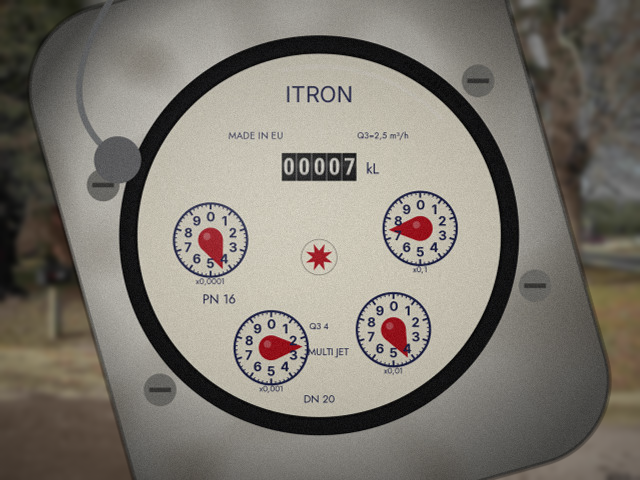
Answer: 7.7424 kL
